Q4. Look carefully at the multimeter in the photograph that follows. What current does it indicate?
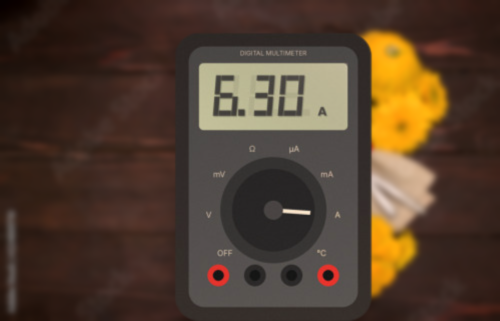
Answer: 6.30 A
